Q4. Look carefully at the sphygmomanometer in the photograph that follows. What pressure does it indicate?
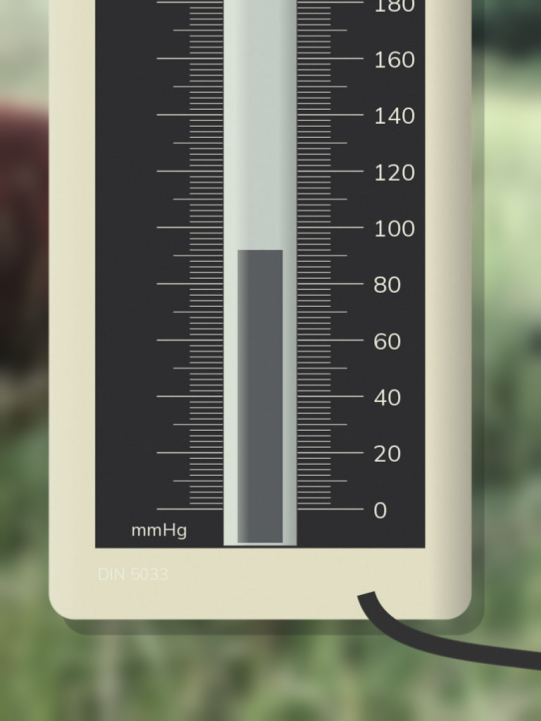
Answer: 92 mmHg
